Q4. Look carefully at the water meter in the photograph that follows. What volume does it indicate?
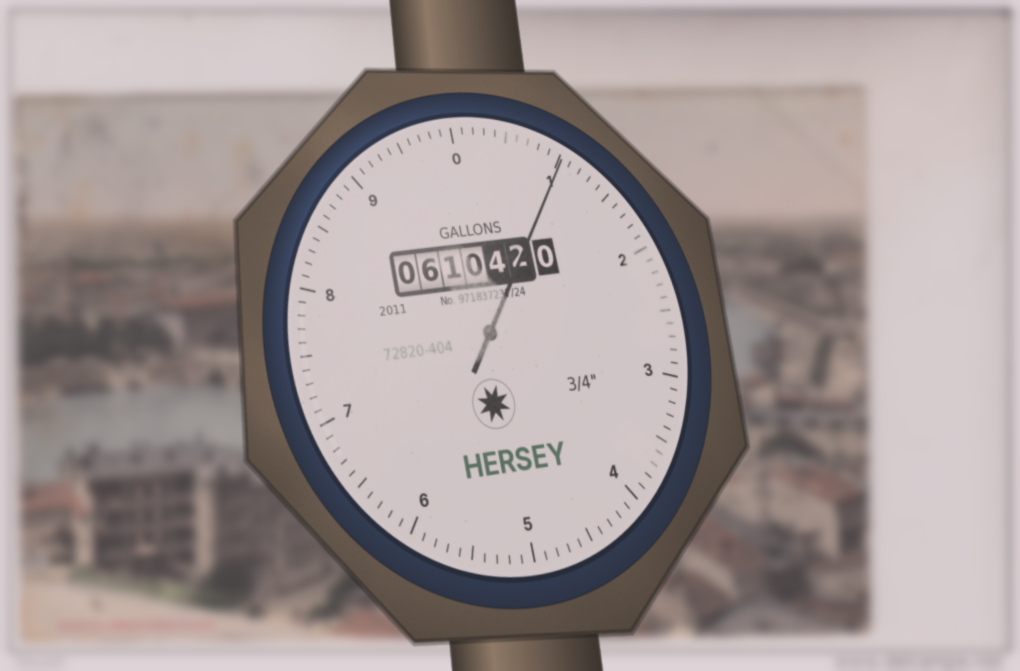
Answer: 610421.0 gal
